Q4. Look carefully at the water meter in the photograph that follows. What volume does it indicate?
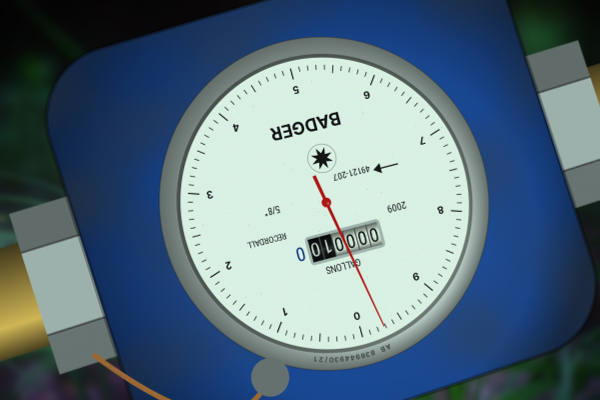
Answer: 99.7 gal
